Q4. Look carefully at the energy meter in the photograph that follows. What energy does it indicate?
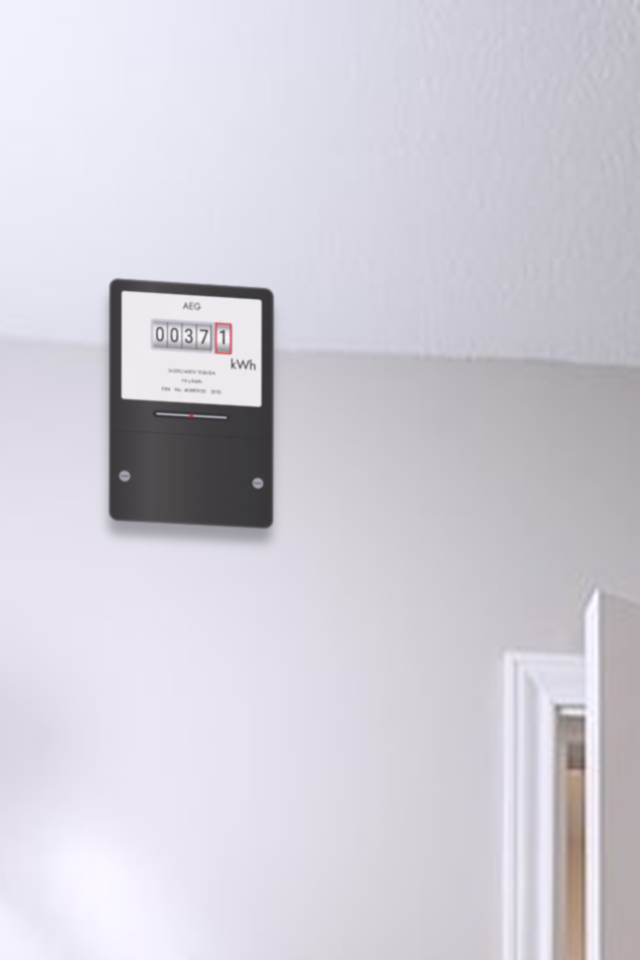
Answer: 37.1 kWh
